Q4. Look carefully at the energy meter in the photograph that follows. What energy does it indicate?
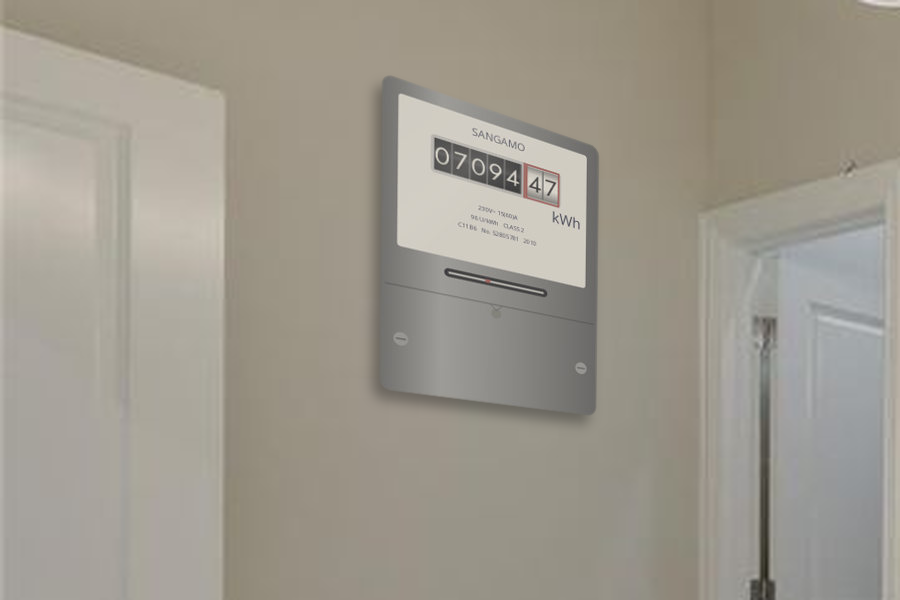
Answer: 7094.47 kWh
